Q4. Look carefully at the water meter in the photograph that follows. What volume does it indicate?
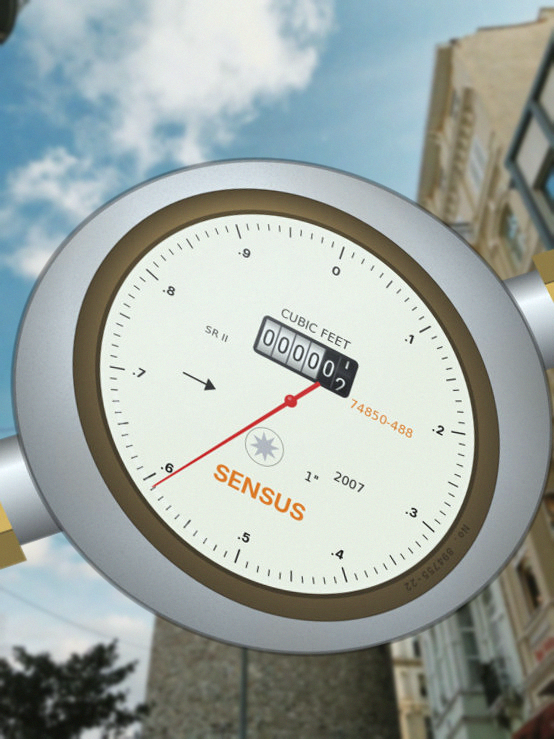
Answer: 1.59 ft³
